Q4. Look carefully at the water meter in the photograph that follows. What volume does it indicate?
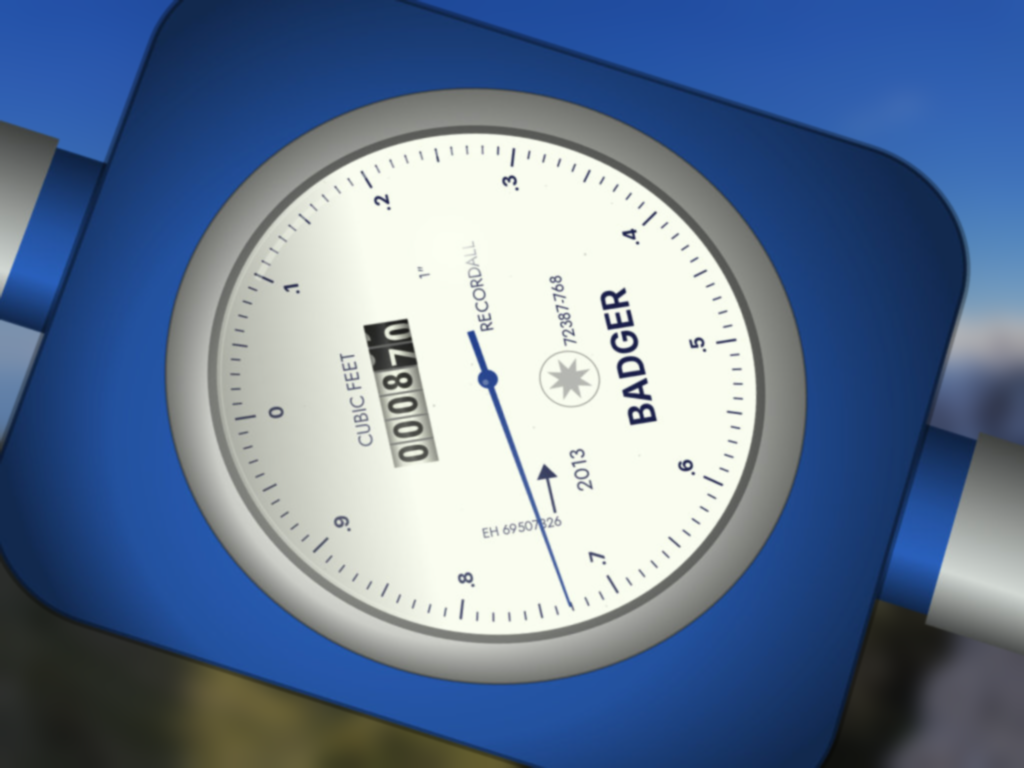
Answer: 869.73 ft³
